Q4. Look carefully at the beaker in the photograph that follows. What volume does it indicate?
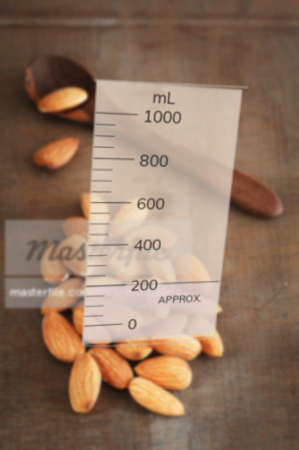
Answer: 200 mL
